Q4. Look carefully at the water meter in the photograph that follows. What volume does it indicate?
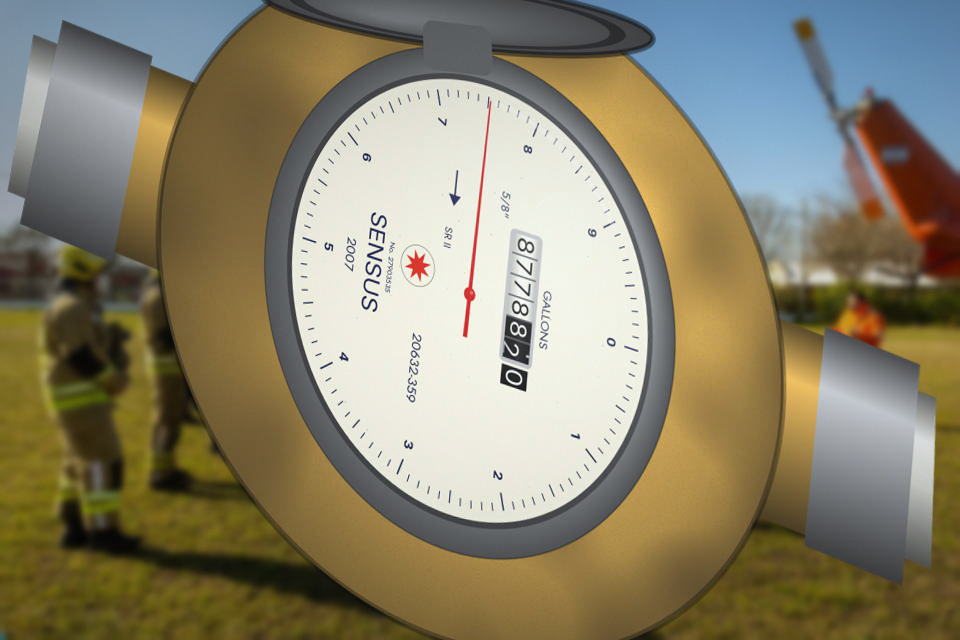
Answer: 8778817.5 gal
